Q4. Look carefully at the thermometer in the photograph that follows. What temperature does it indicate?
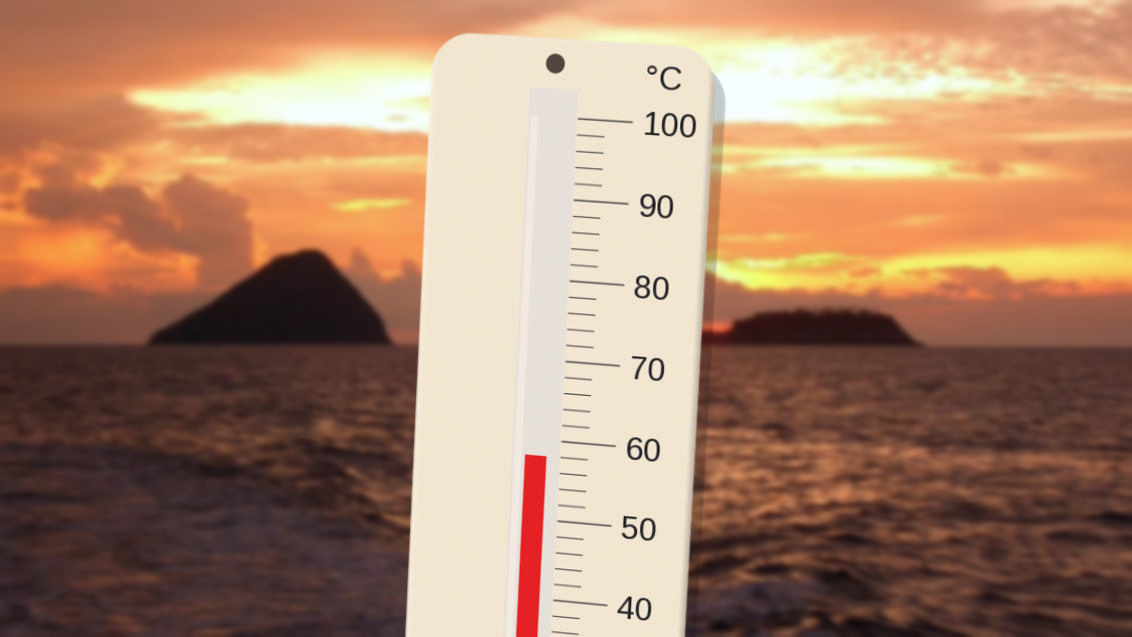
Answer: 58 °C
